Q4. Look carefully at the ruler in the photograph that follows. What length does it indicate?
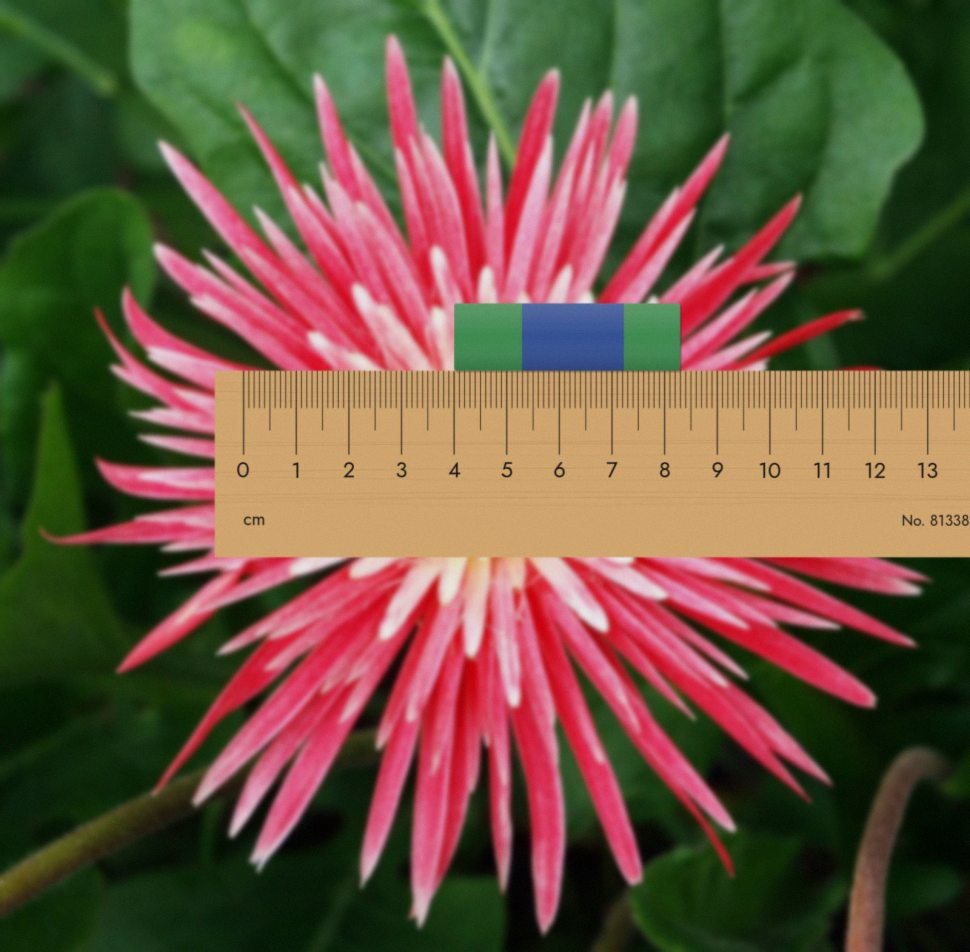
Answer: 4.3 cm
